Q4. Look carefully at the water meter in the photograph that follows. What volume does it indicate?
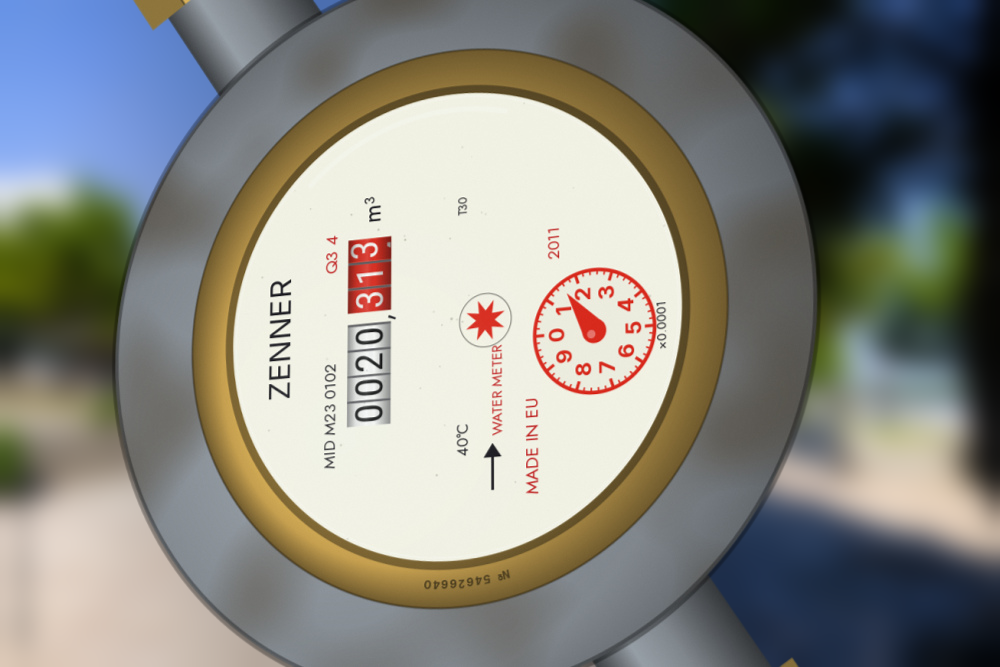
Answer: 20.3131 m³
